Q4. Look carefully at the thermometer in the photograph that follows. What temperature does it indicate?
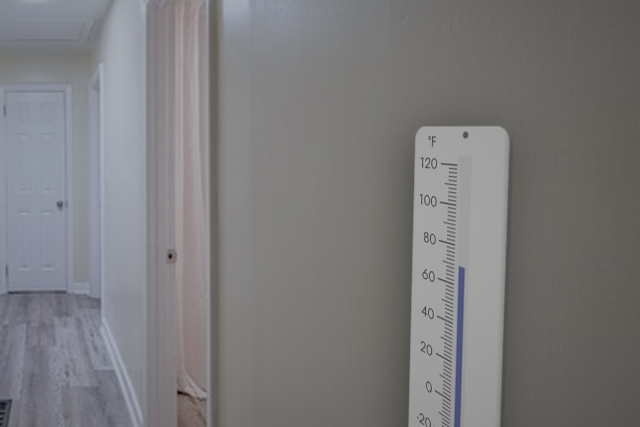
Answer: 70 °F
